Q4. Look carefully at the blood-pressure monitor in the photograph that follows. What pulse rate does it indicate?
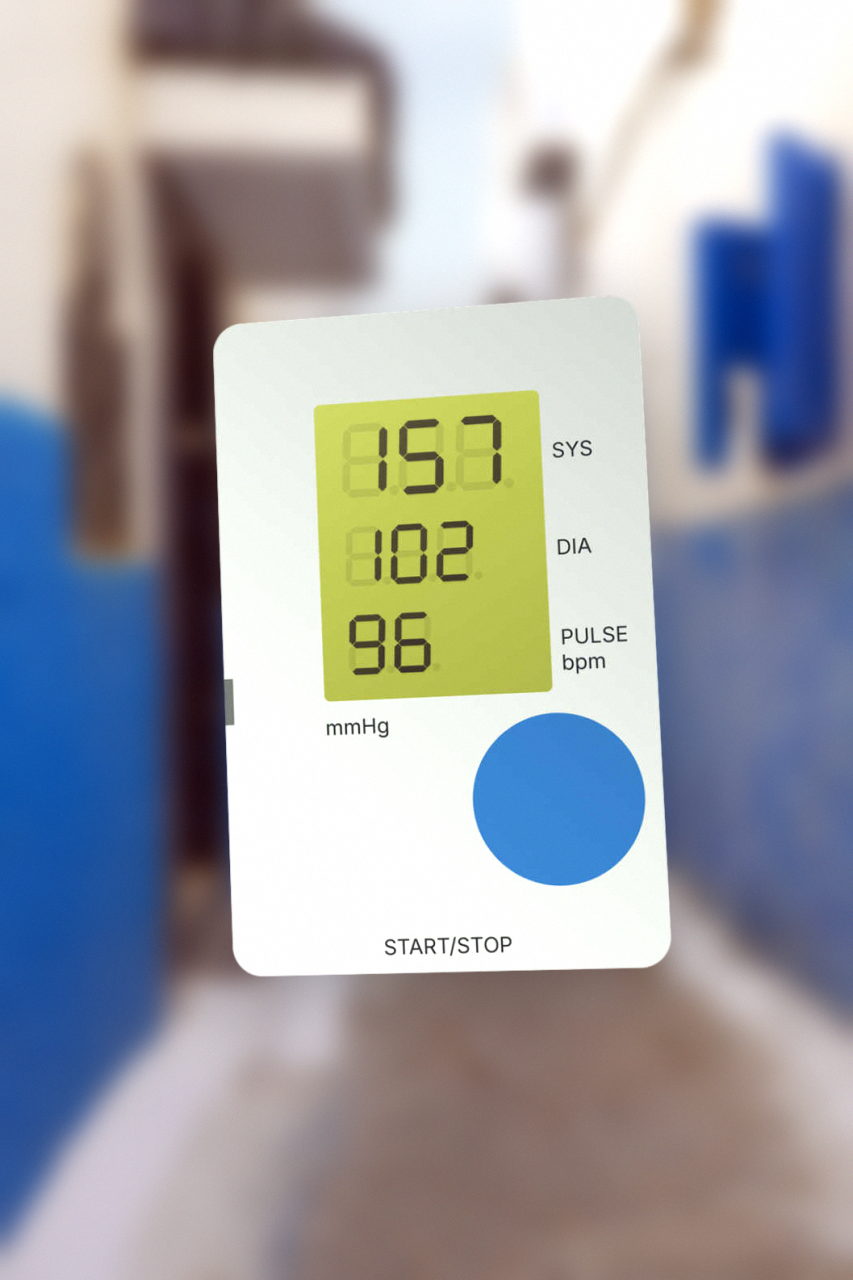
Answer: 96 bpm
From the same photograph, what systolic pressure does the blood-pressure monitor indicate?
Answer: 157 mmHg
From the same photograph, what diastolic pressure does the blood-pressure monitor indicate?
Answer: 102 mmHg
